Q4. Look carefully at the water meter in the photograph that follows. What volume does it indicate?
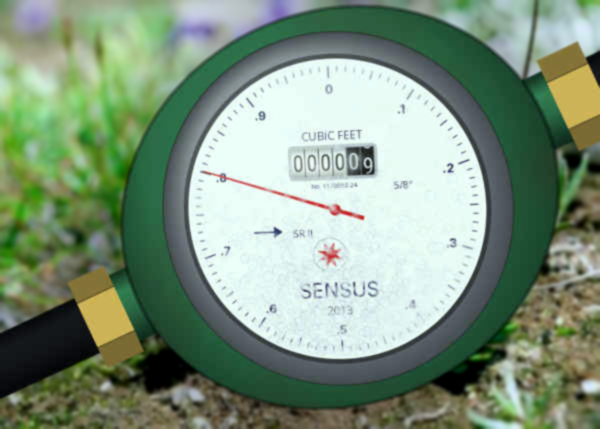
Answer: 8.80 ft³
